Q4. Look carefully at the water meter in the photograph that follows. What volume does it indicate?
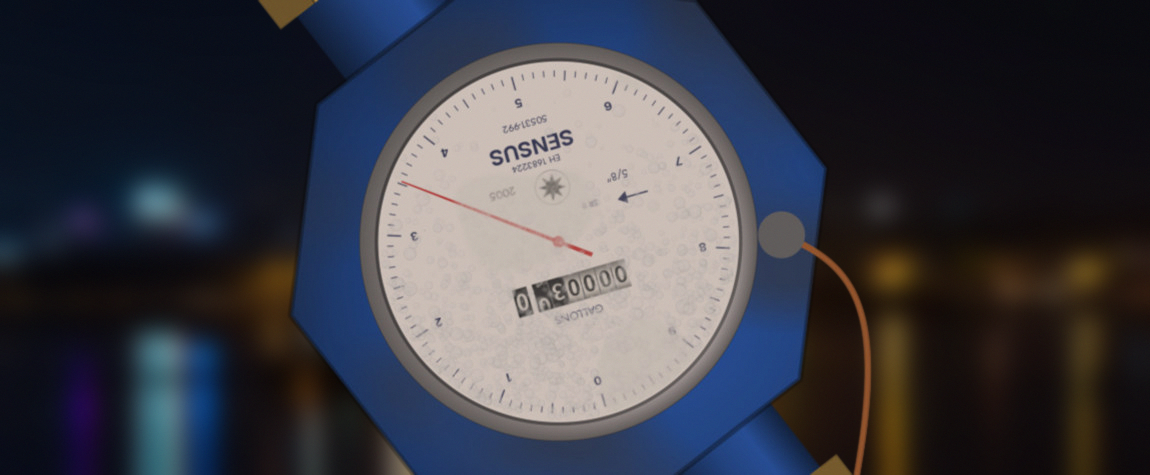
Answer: 303.5 gal
